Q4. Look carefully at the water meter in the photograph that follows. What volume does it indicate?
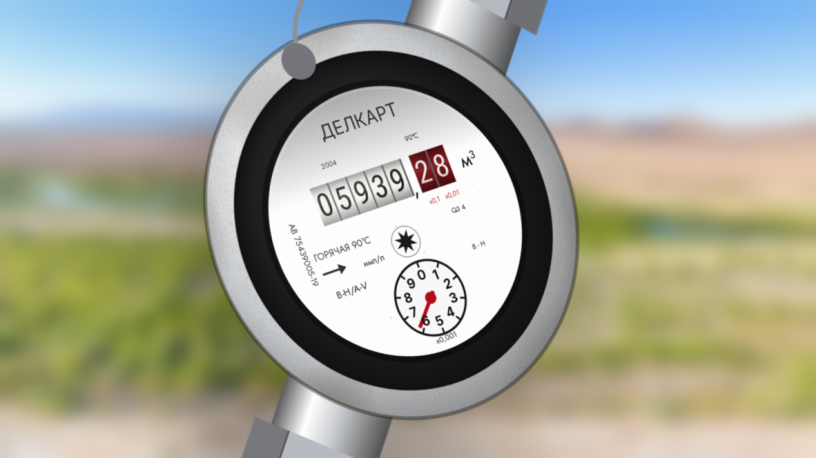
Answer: 5939.286 m³
